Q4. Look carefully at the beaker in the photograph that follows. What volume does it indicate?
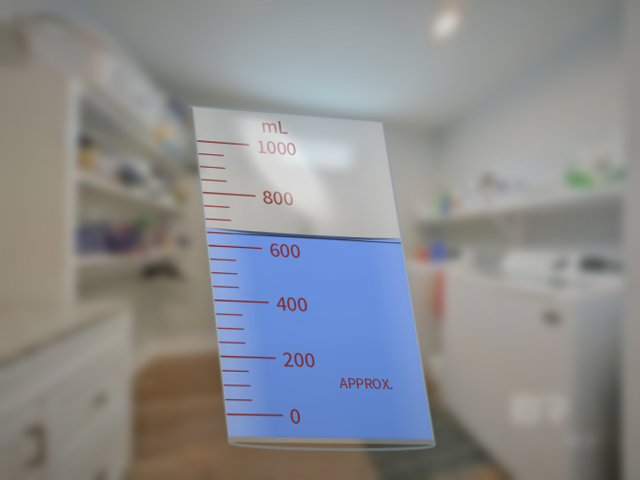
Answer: 650 mL
